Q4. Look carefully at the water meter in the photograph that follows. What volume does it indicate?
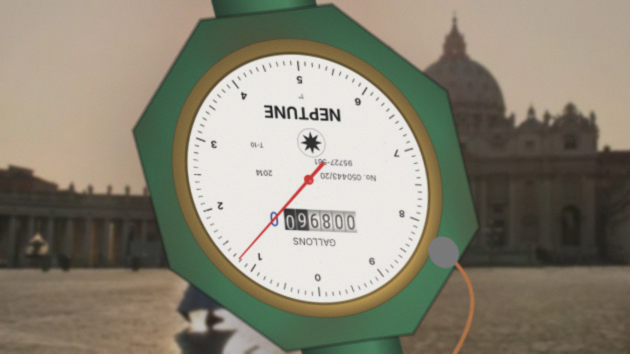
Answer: 89601.2 gal
